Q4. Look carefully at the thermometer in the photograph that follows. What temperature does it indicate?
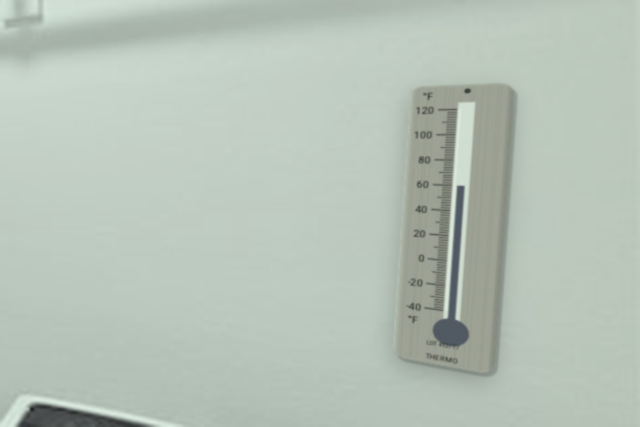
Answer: 60 °F
